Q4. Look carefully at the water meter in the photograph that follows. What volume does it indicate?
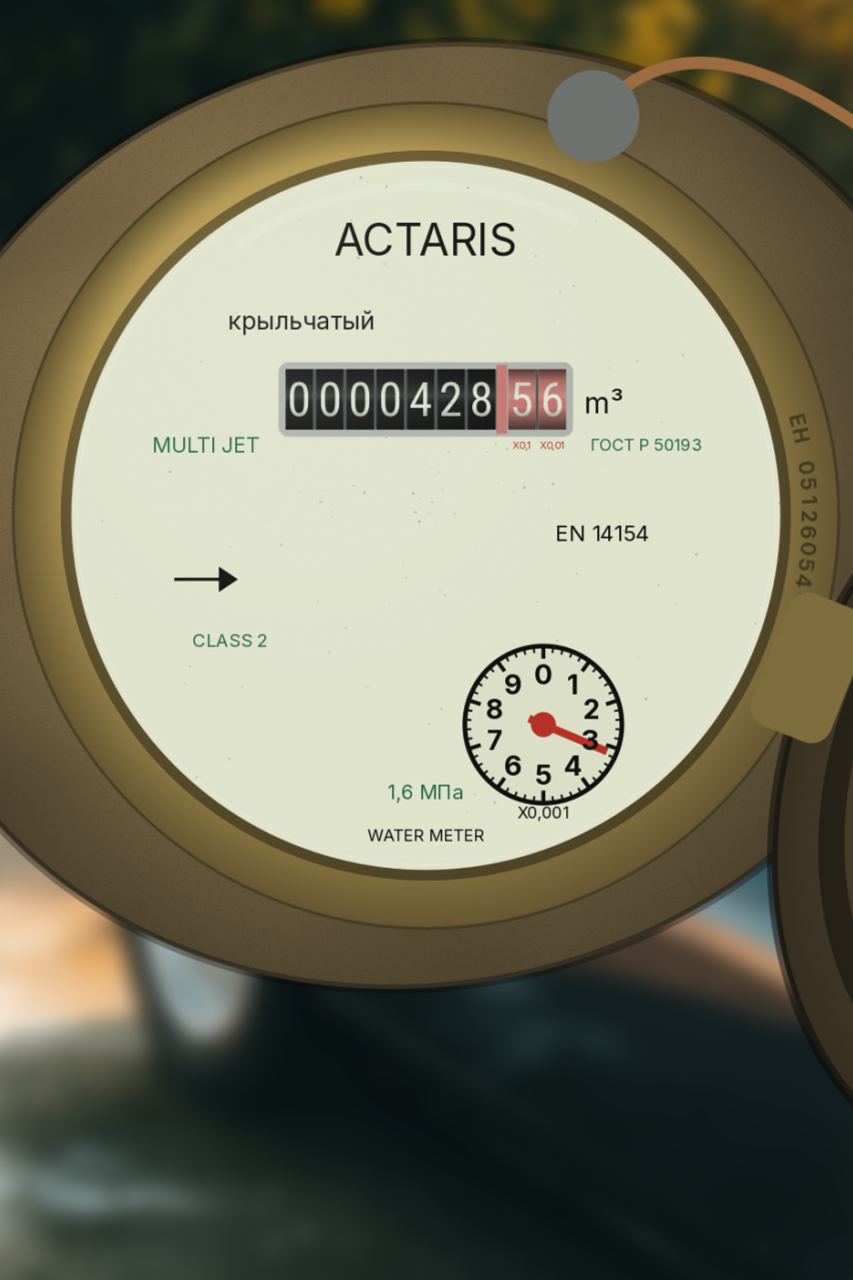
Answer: 428.563 m³
